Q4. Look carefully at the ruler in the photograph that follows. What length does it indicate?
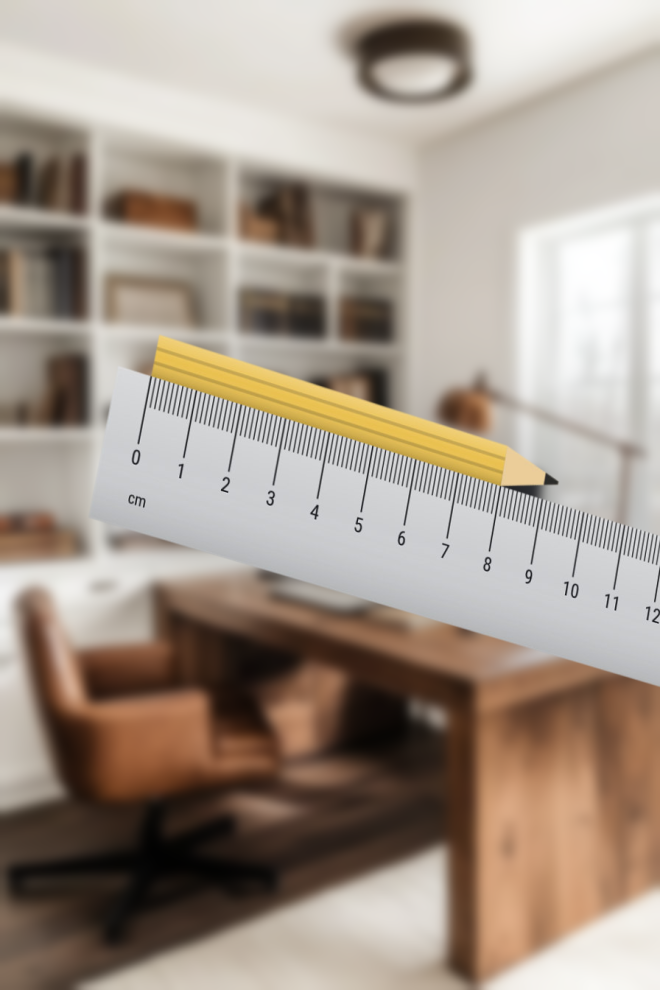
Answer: 9.3 cm
